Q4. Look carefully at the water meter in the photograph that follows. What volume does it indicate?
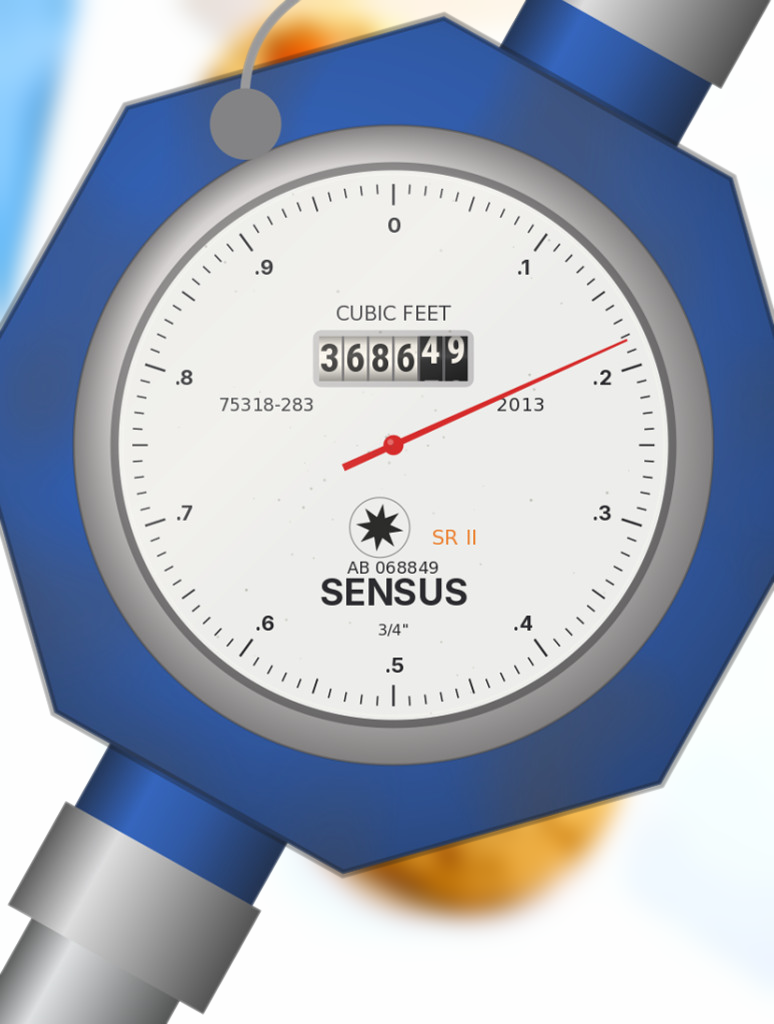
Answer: 368649.18 ft³
